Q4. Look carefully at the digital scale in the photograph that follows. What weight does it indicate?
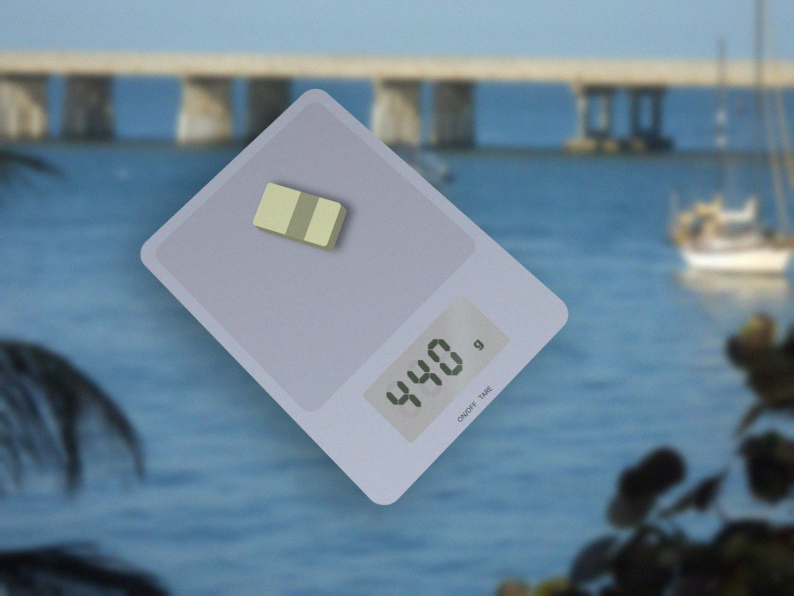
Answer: 440 g
